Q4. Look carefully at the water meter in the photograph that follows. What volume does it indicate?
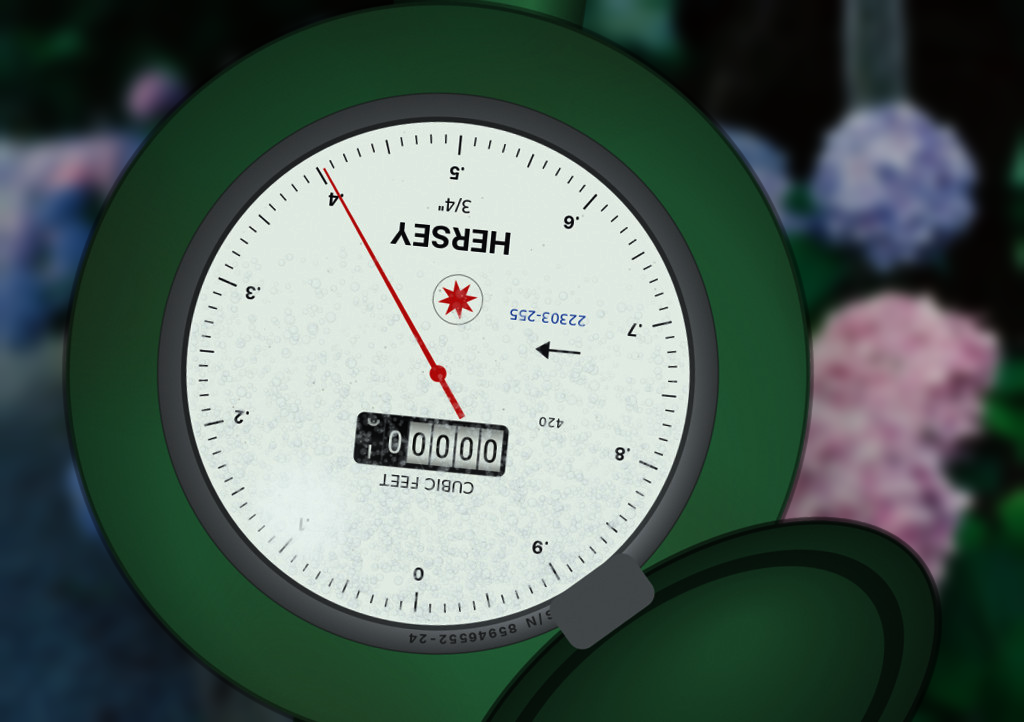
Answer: 1.40 ft³
